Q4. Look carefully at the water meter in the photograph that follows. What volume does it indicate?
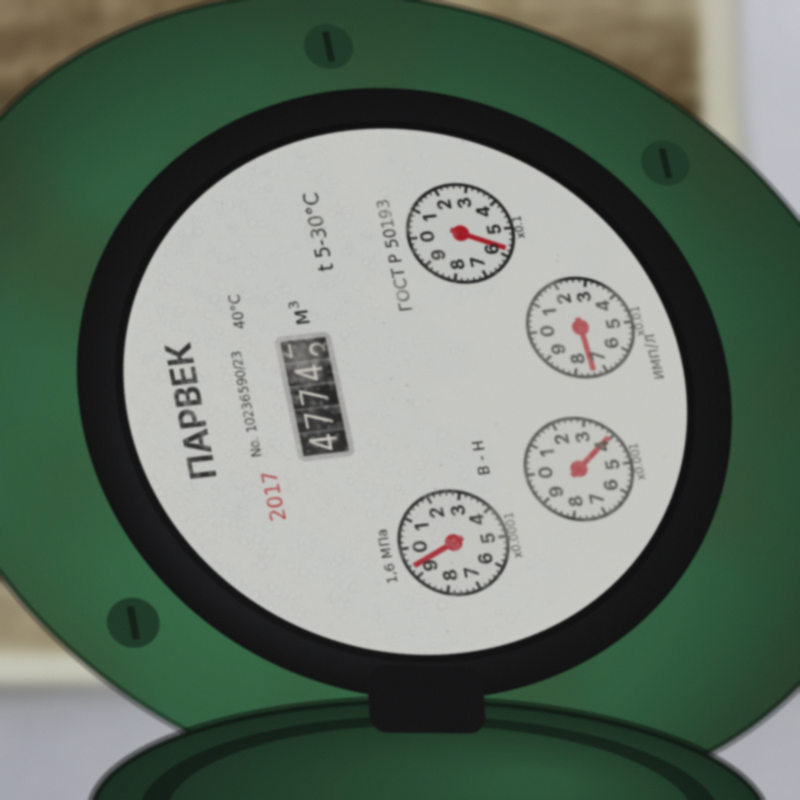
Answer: 47742.5739 m³
